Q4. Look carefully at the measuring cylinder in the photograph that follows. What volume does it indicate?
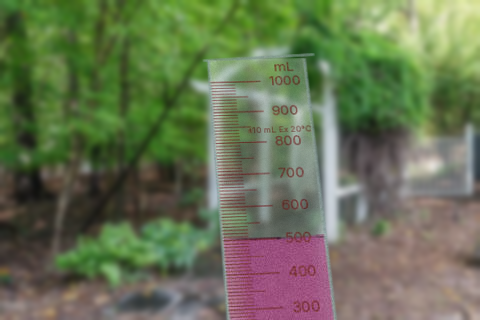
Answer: 500 mL
